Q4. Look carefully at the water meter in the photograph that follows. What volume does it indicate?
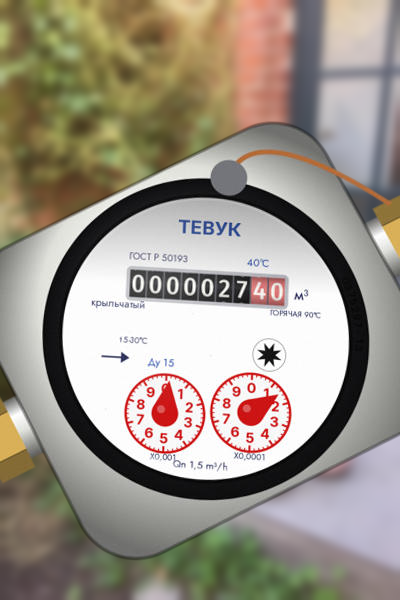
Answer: 27.4001 m³
